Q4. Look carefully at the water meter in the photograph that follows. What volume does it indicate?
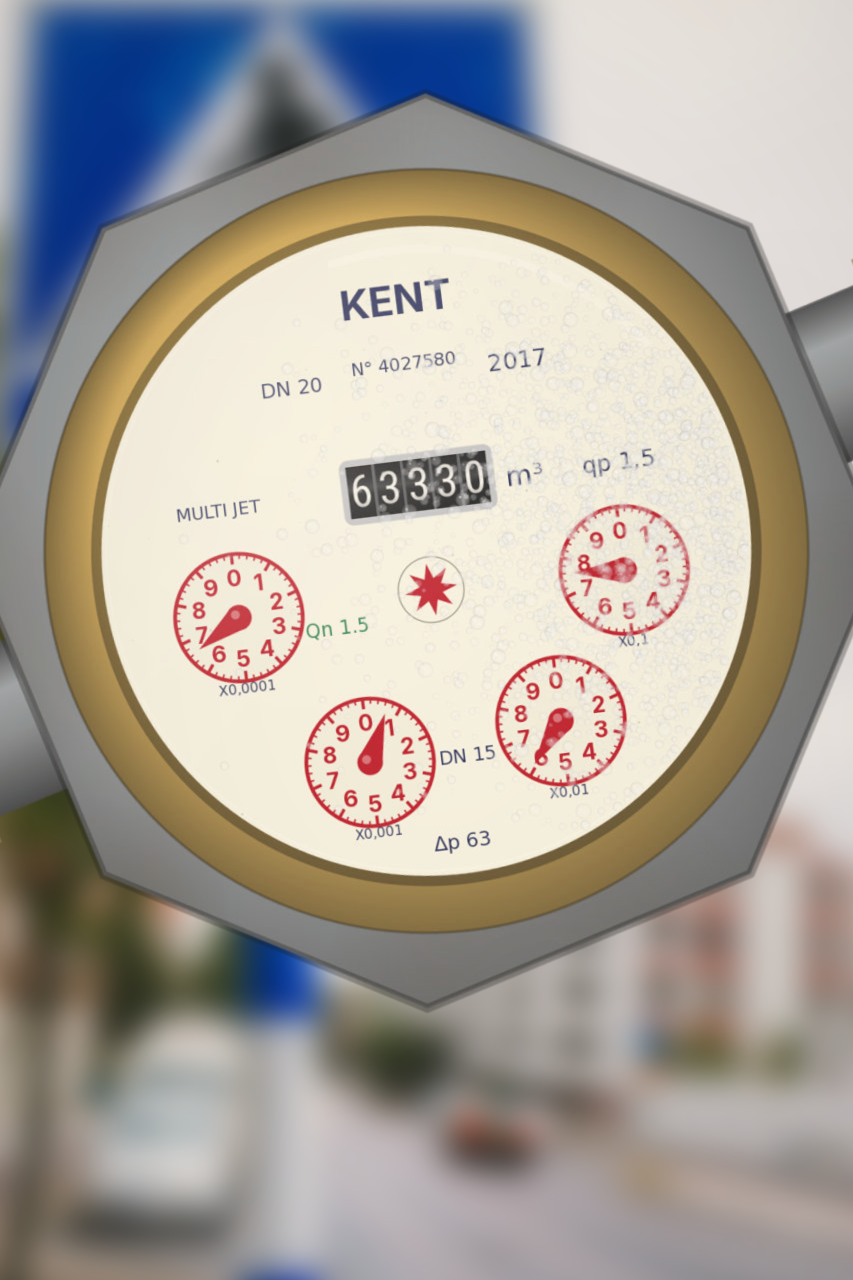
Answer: 63330.7606 m³
